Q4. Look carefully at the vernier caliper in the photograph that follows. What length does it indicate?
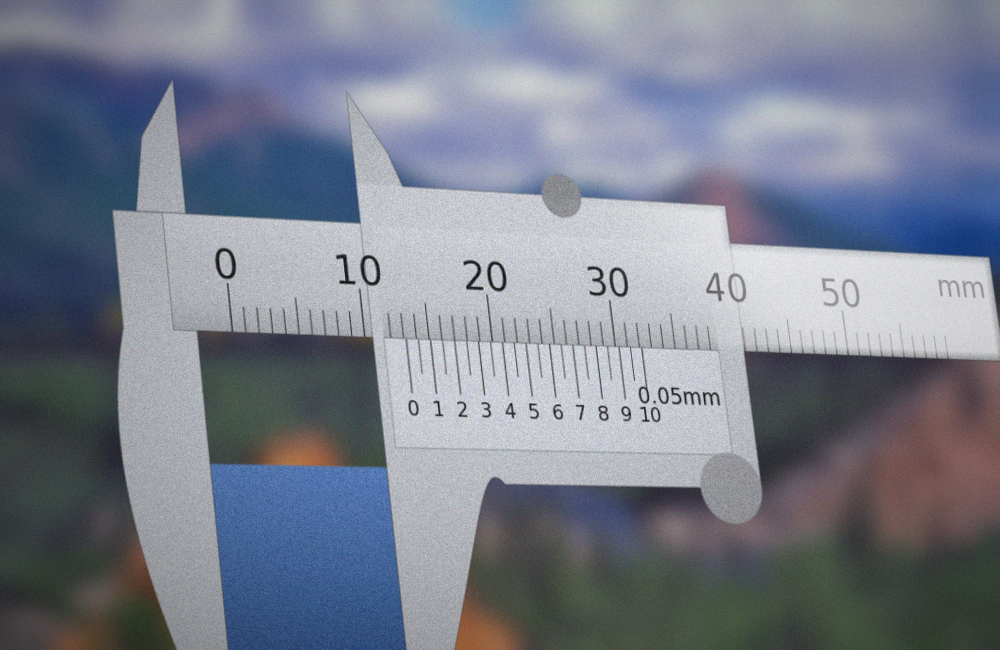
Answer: 13.2 mm
